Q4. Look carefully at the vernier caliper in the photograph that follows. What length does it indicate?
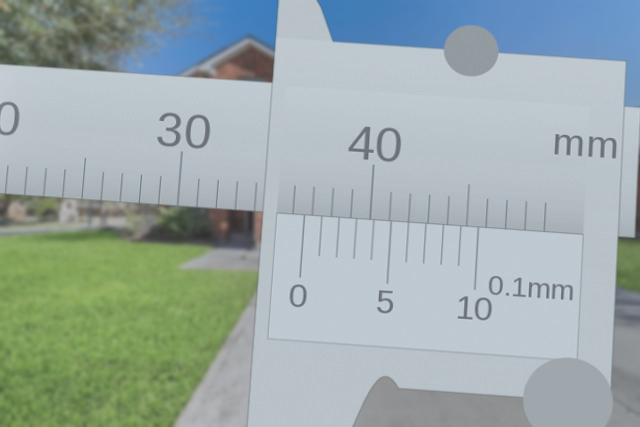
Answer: 36.6 mm
